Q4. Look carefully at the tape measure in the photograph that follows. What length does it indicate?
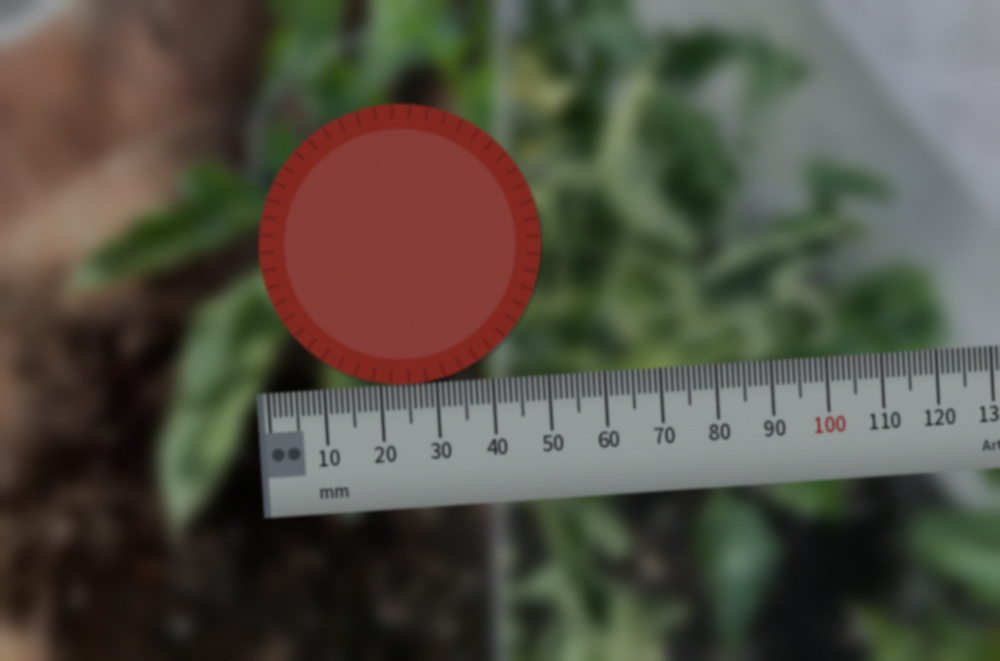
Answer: 50 mm
